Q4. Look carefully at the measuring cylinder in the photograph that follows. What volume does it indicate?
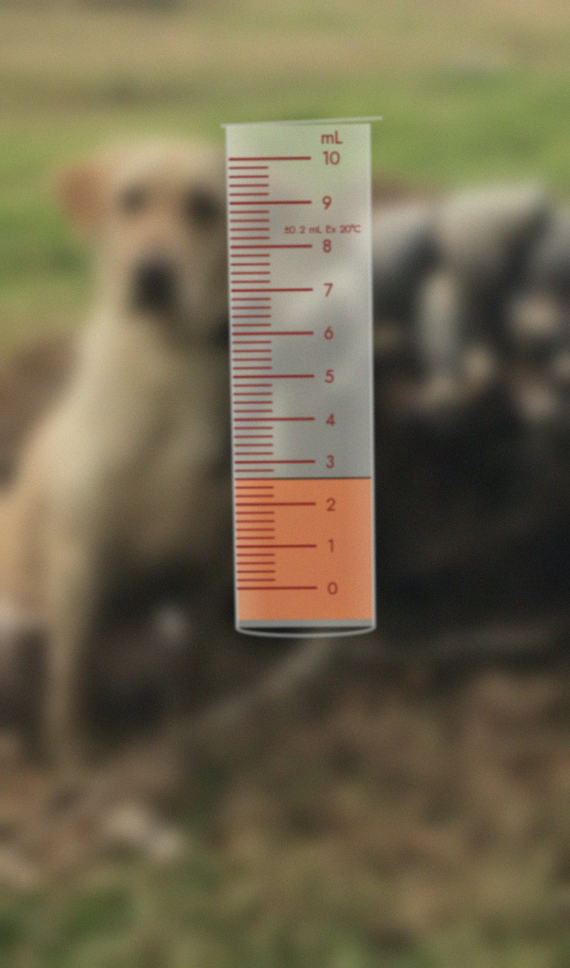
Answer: 2.6 mL
